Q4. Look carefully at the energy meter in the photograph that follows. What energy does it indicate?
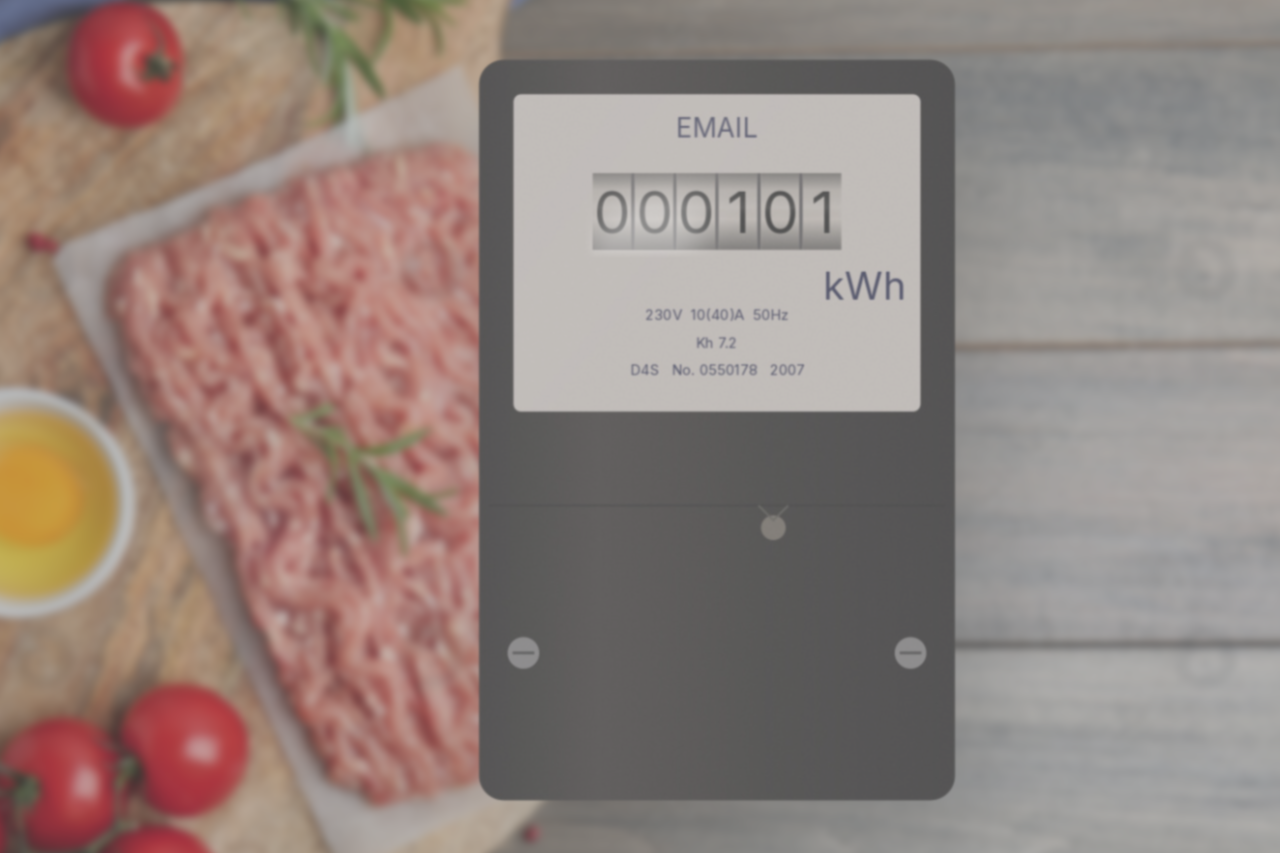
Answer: 101 kWh
